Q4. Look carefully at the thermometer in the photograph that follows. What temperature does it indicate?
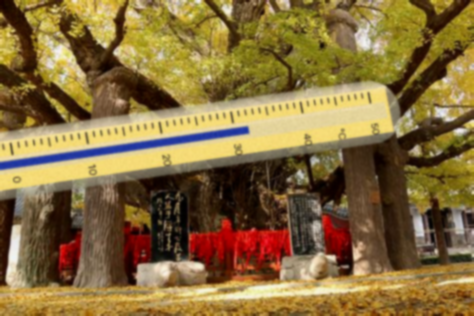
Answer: 32 °C
